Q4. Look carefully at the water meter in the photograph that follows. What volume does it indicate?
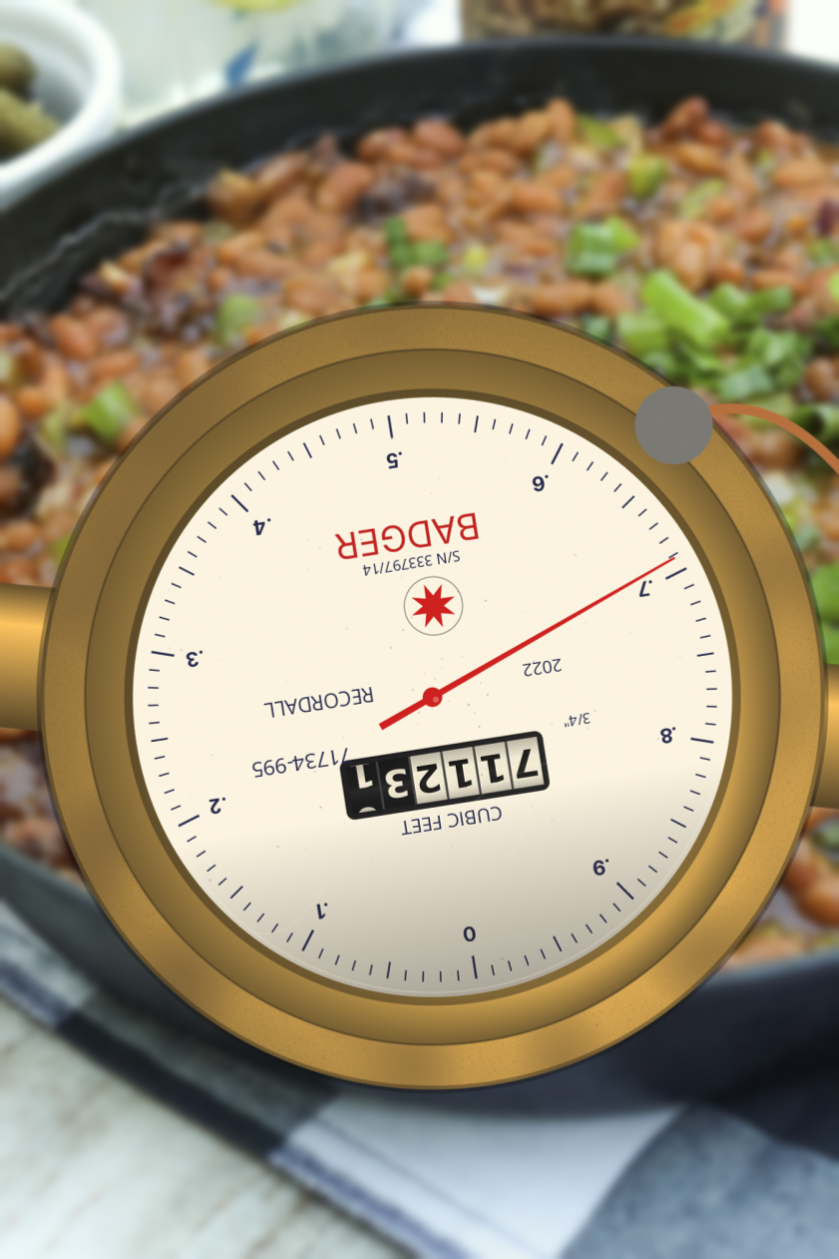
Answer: 711230.69 ft³
